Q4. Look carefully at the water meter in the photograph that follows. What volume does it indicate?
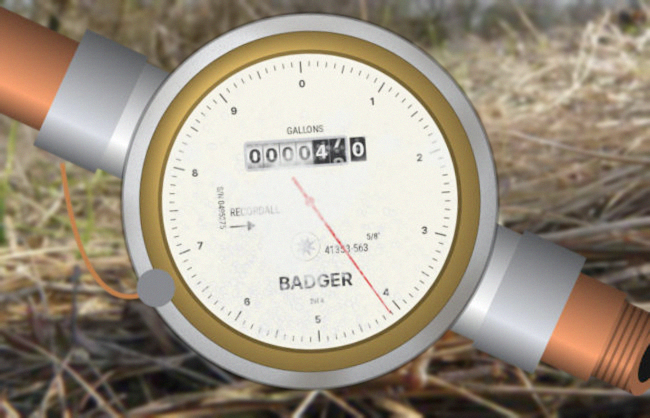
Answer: 474.1 gal
